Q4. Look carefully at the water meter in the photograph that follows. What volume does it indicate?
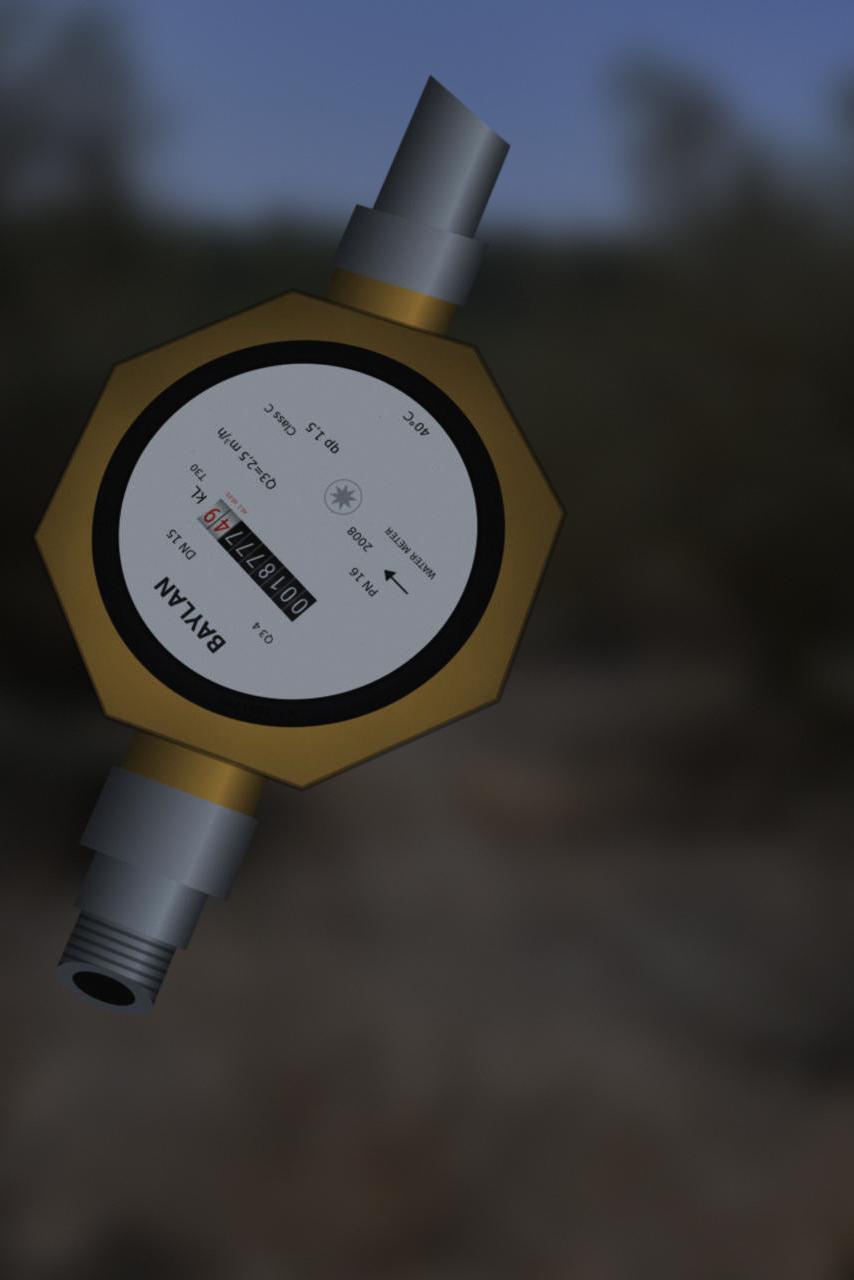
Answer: 18777.49 kL
